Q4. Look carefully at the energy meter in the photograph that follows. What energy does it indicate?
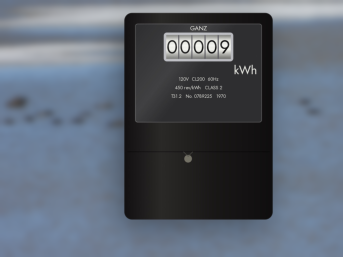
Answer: 9 kWh
